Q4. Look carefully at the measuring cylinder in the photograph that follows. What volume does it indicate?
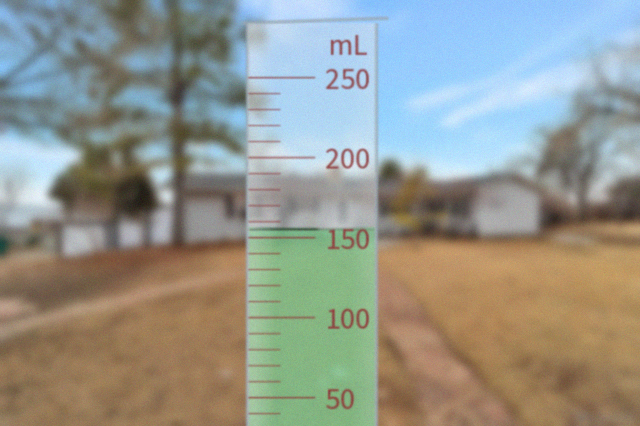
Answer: 155 mL
